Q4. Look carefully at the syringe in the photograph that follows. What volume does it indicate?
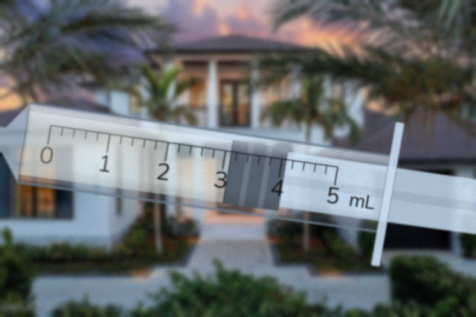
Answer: 3.1 mL
